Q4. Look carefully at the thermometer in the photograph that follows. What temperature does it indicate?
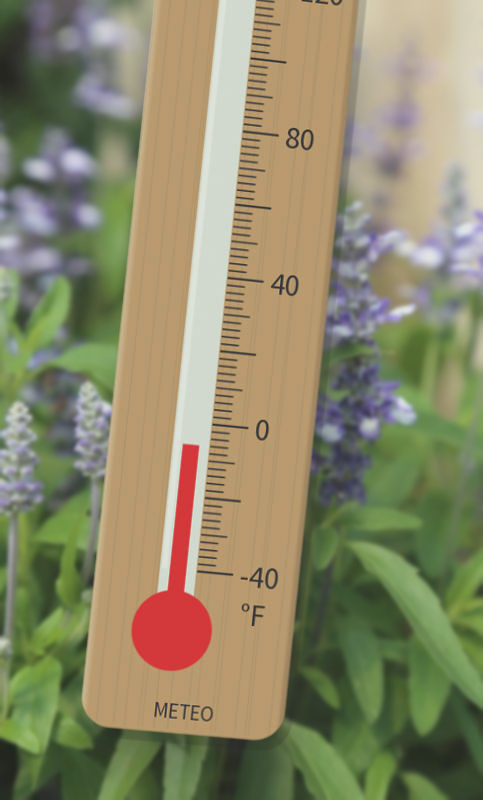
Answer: -6 °F
